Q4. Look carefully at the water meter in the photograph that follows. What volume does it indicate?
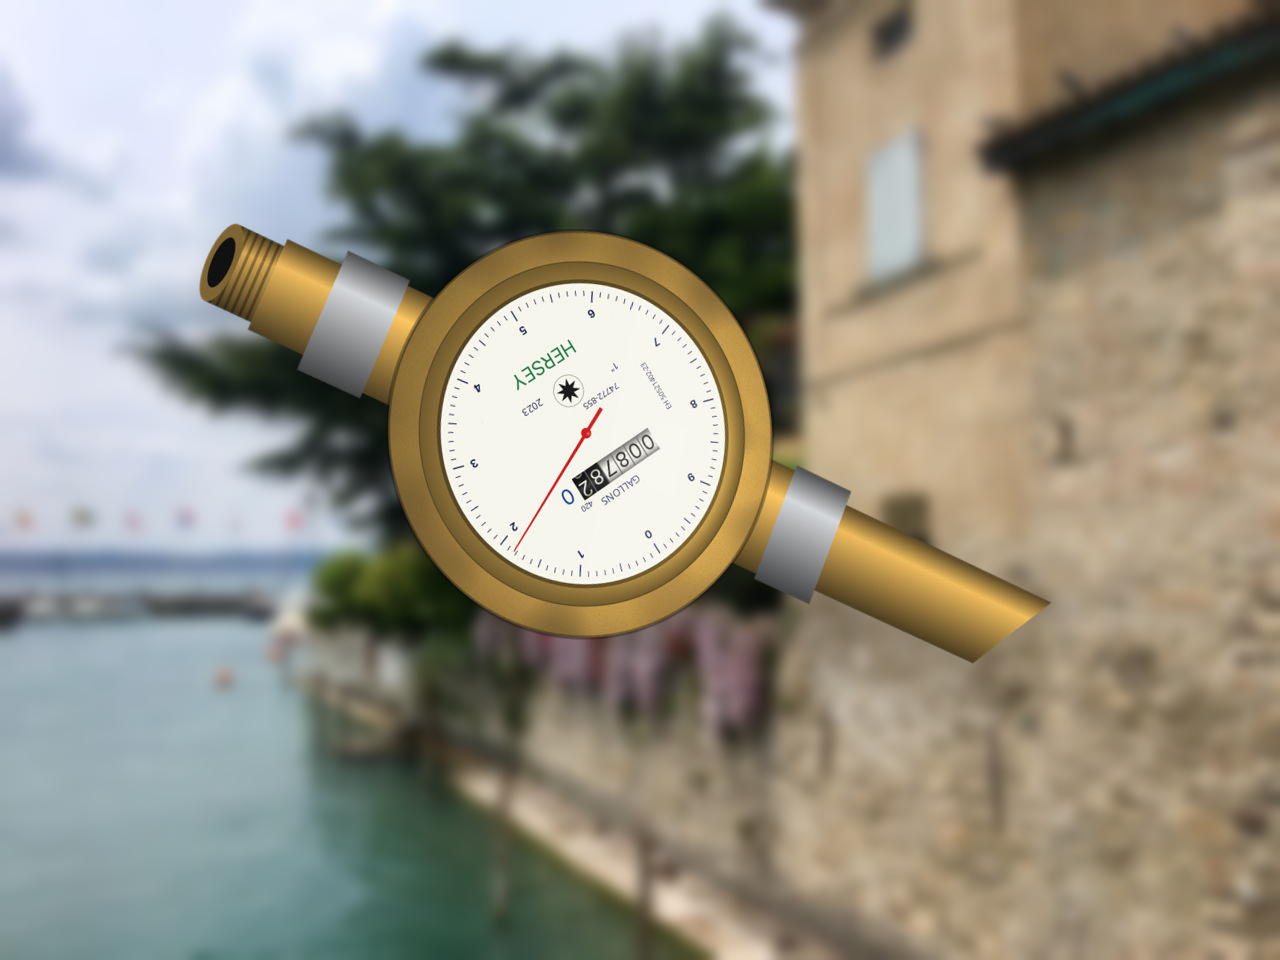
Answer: 87821.8 gal
